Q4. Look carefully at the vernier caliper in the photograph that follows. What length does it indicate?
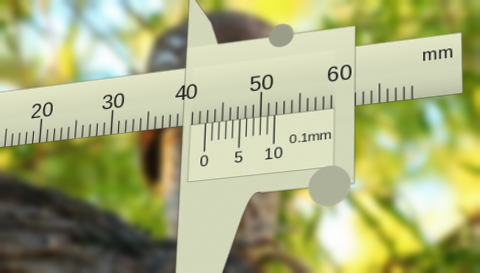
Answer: 42.8 mm
